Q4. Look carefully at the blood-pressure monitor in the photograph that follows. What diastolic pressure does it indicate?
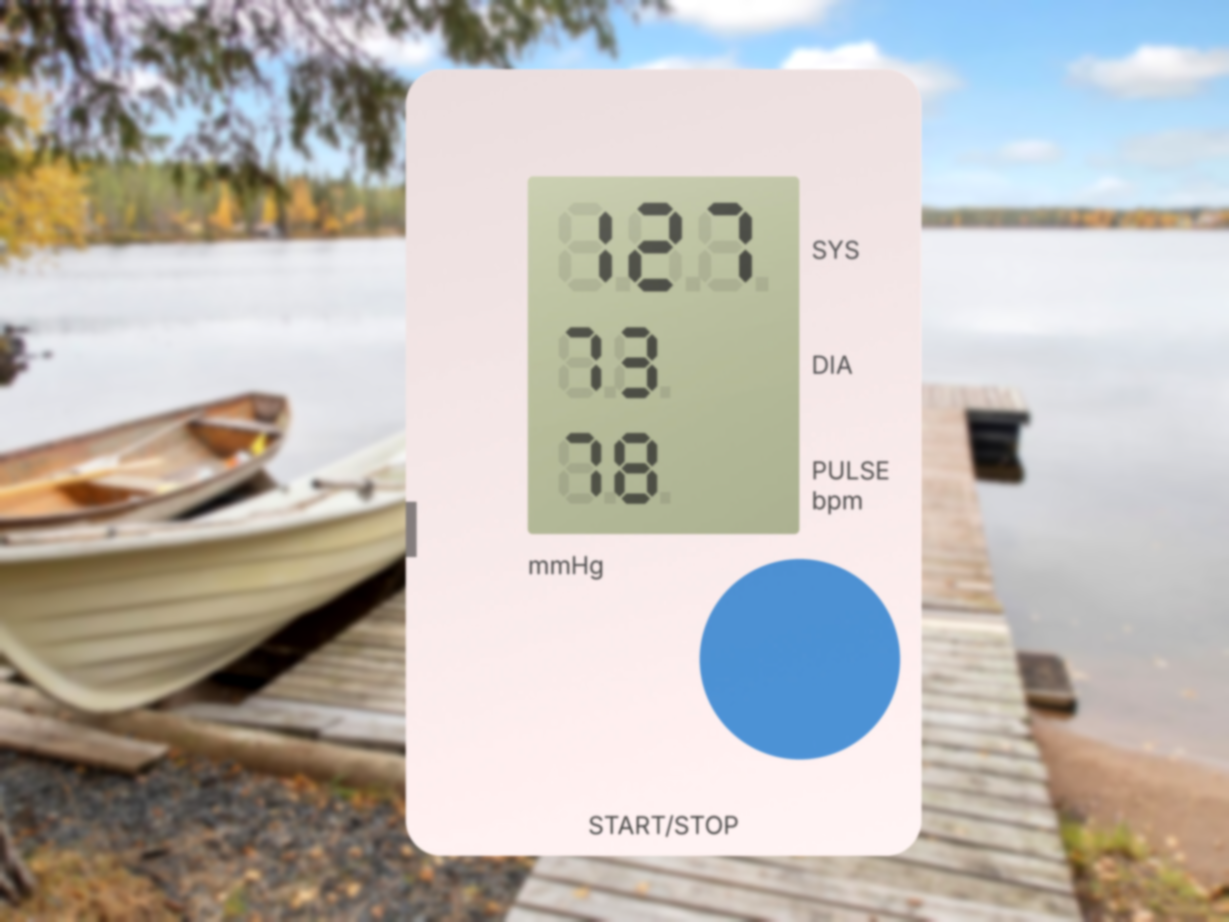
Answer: 73 mmHg
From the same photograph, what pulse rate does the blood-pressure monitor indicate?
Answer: 78 bpm
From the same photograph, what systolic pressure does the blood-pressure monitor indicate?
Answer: 127 mmHg
